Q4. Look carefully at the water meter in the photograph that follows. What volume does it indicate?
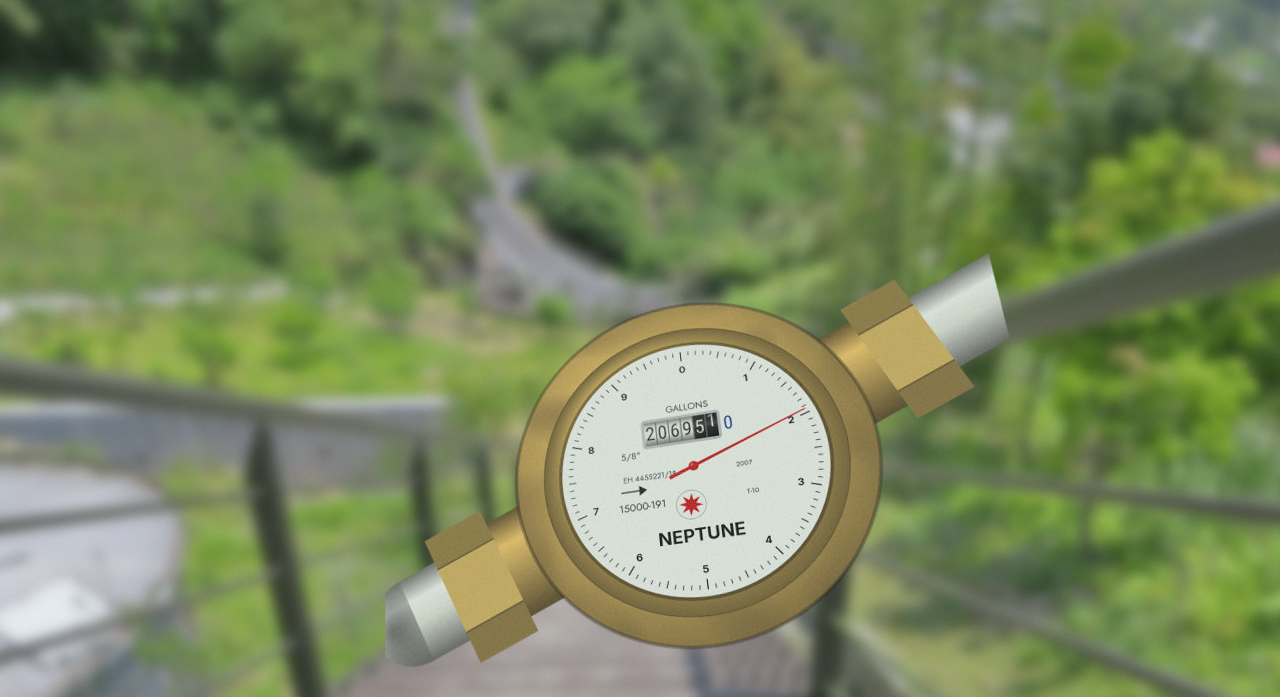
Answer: 2069511.9 gal
